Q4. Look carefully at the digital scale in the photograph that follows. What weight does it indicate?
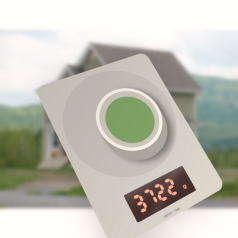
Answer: 3722 g
